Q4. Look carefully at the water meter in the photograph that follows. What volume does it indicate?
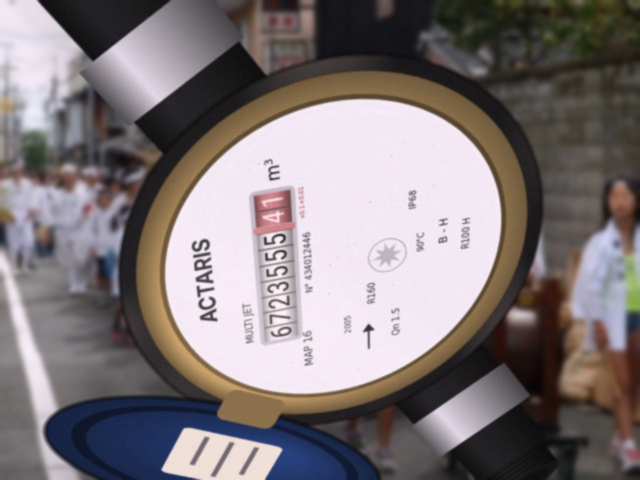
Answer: 6723555.41 m³
